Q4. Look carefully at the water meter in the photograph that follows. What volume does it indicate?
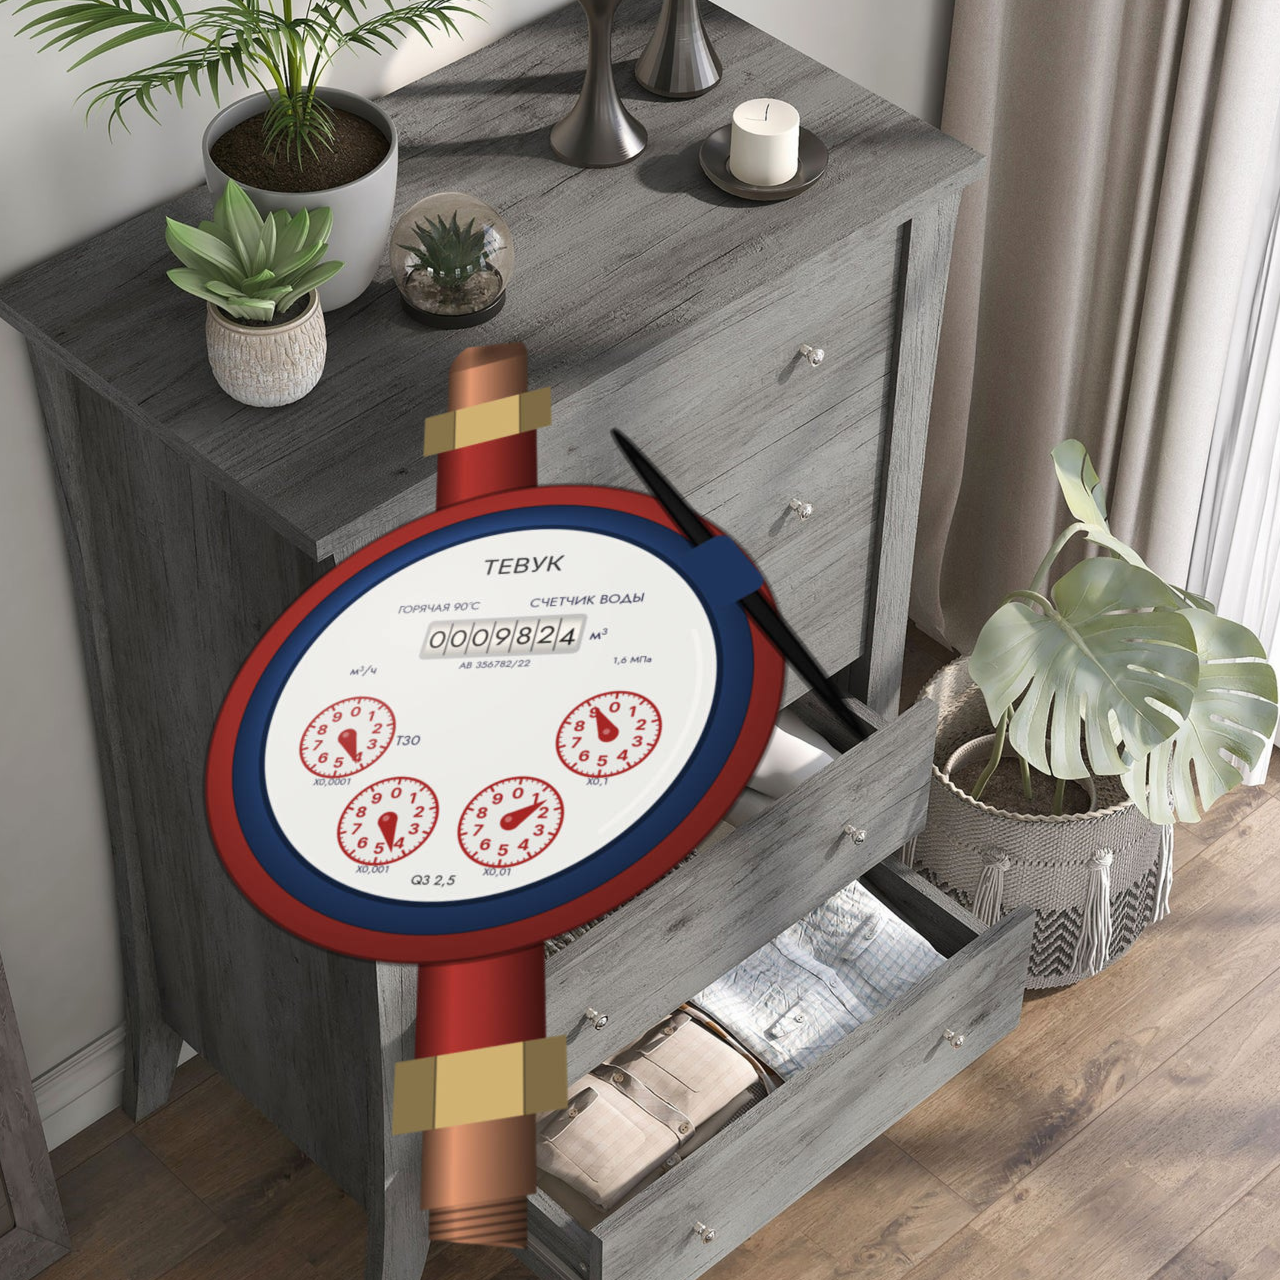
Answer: 9823.9144 m³
